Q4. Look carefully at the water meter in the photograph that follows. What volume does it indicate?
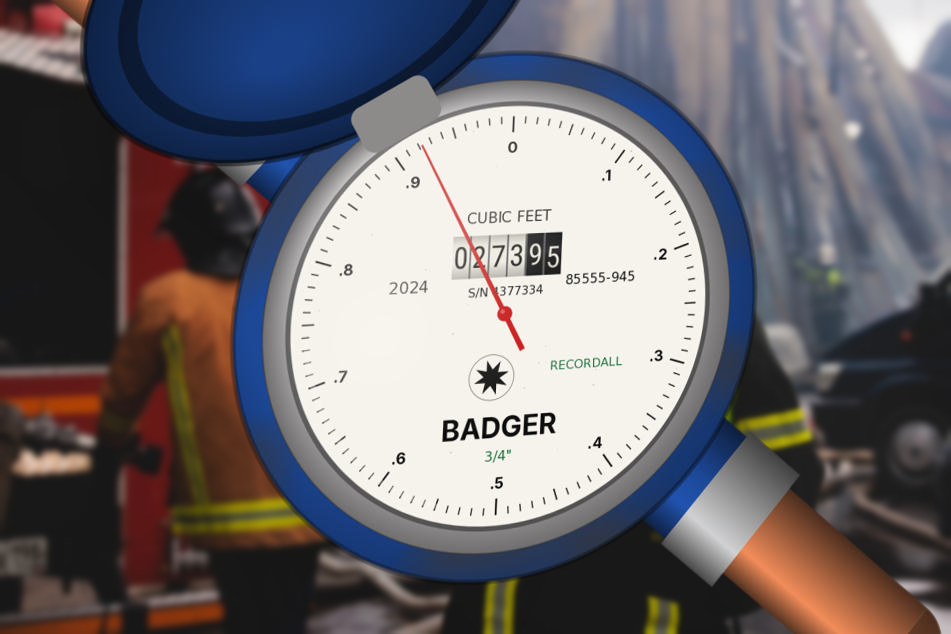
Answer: 27394.92 ft³
